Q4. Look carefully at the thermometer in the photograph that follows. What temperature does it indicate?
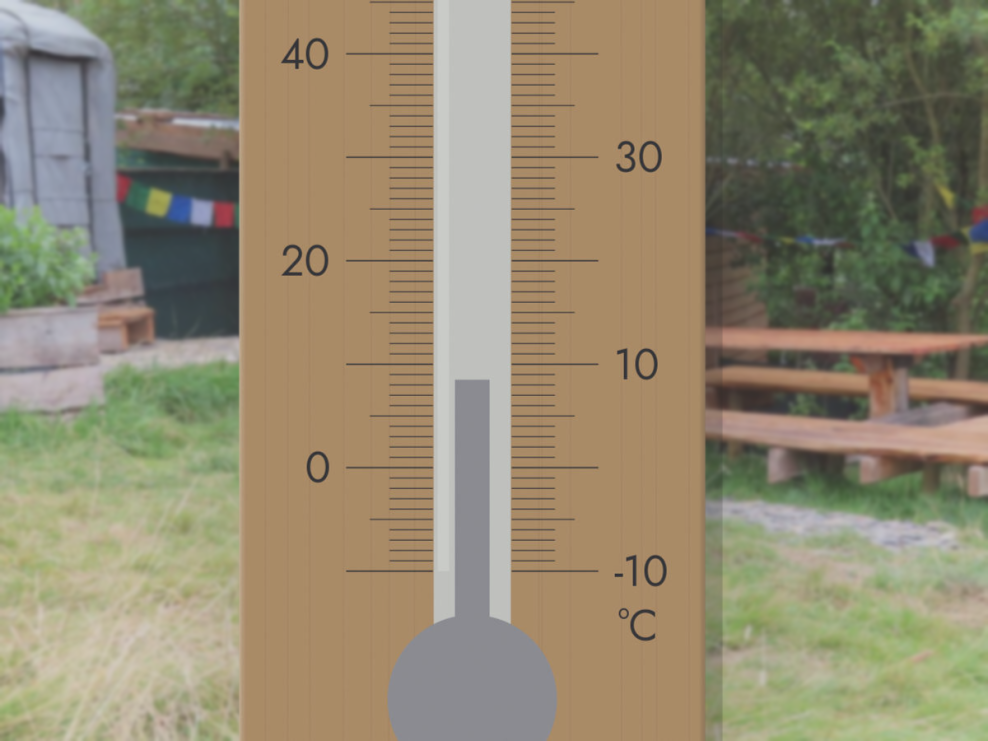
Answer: 8.5 °C
